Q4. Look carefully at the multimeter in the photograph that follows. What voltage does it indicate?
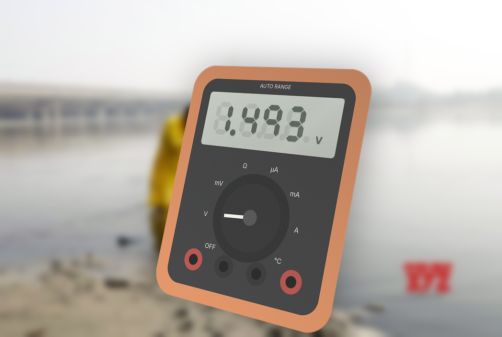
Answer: 1.493 V
